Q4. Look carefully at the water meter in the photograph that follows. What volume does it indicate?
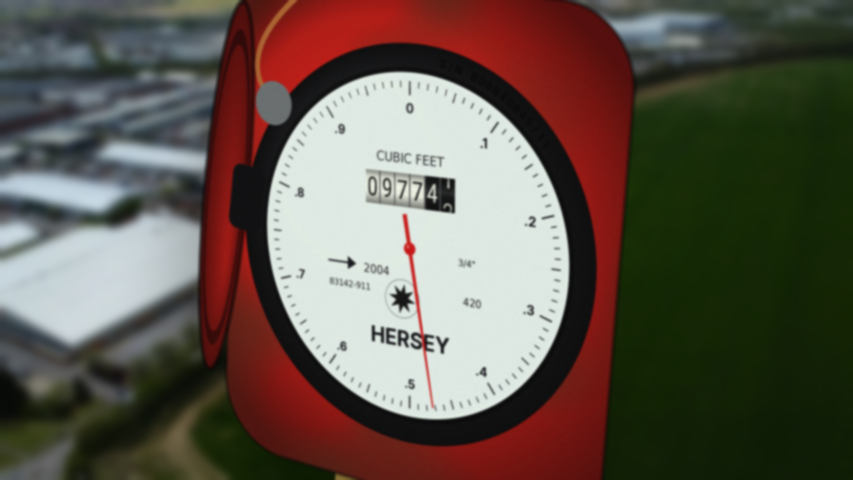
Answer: 97741.47 ft³
